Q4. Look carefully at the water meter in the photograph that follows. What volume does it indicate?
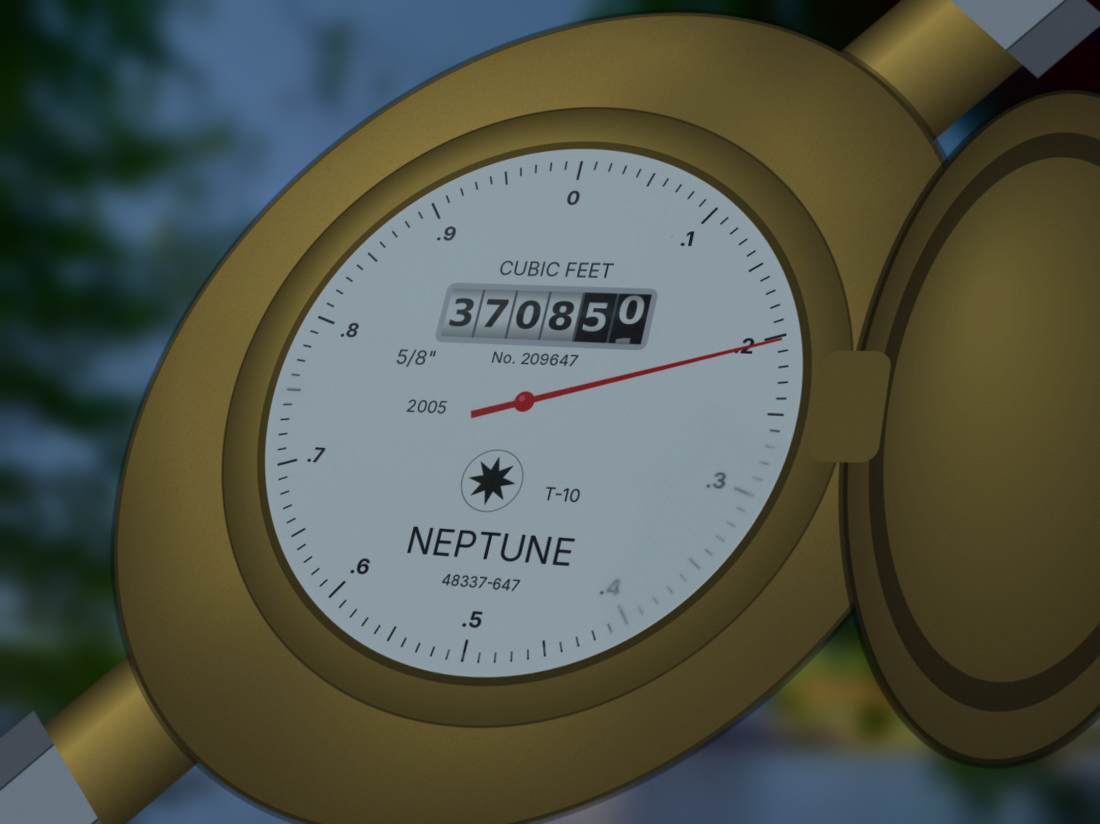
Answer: 370850.20 ft³
